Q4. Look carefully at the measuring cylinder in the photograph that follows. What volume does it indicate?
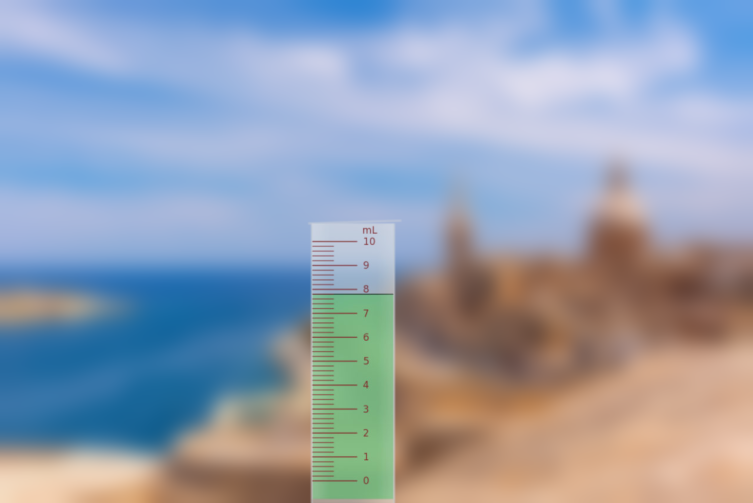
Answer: 7.8 mL
